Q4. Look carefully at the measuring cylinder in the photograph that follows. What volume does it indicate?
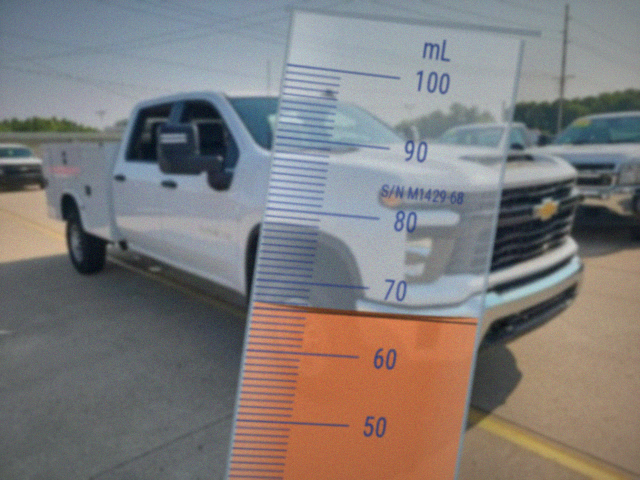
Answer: 66 mL
